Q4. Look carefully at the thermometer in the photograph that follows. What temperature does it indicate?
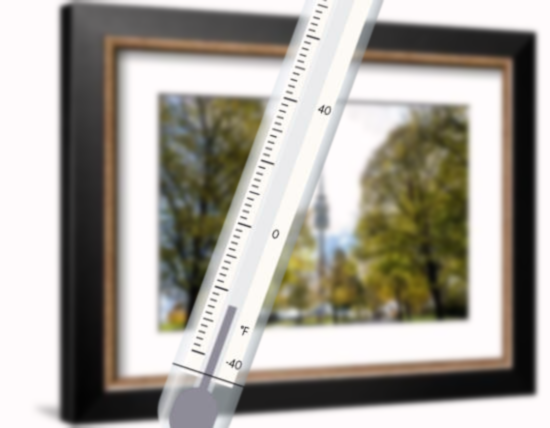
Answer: -24 °F
